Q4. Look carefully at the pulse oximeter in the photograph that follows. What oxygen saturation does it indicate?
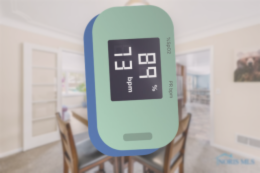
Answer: 89 %
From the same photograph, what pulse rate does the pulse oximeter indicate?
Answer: 73 bpm
